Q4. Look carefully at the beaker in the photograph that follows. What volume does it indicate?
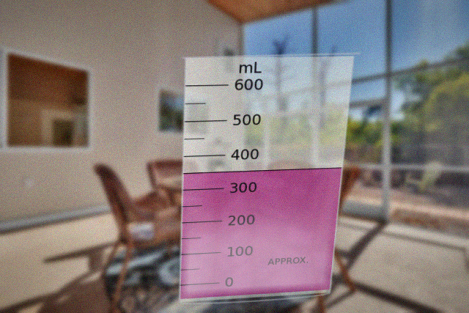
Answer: 350 mL
